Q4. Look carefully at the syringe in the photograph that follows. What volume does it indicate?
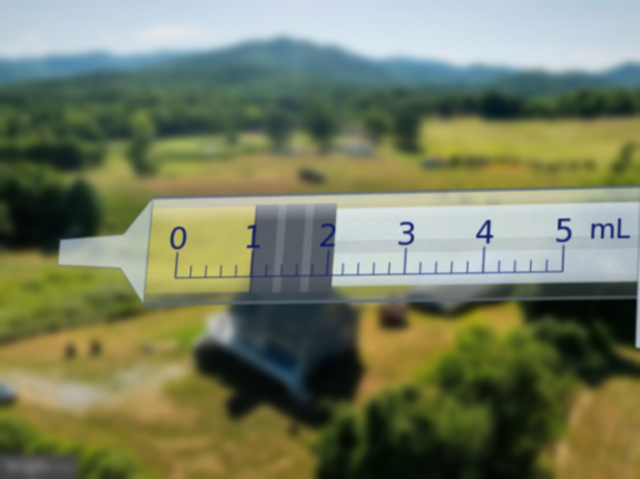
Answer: 1 mL
